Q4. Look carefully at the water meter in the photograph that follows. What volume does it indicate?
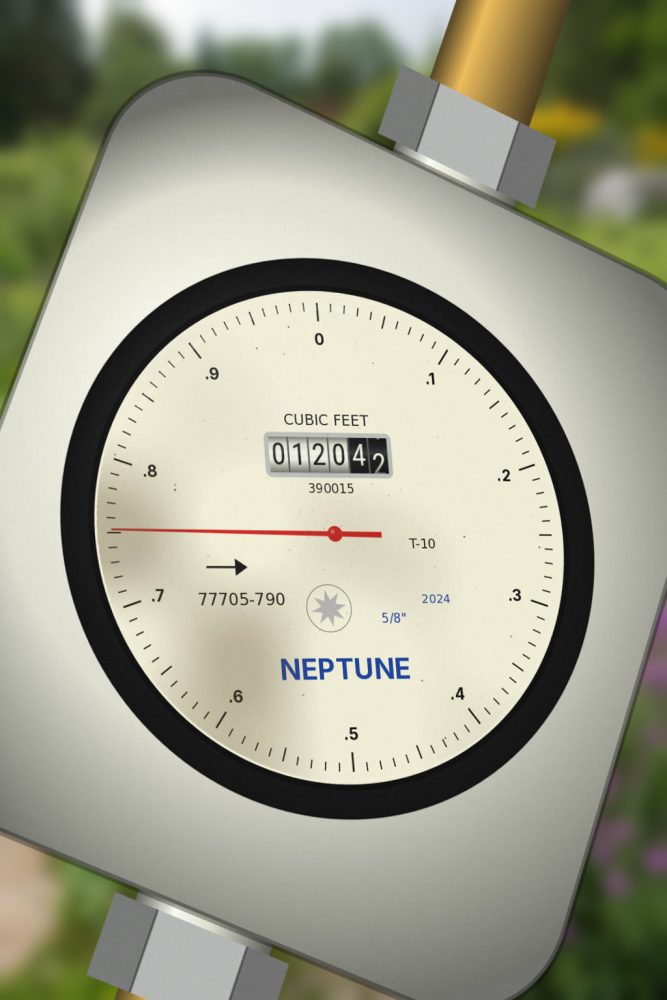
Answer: 12041.75 ft³
